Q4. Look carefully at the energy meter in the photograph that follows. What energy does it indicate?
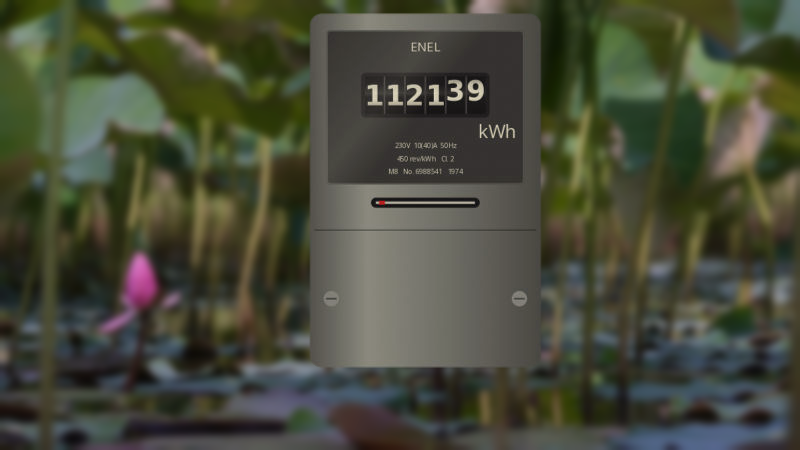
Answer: 112139 kWh
